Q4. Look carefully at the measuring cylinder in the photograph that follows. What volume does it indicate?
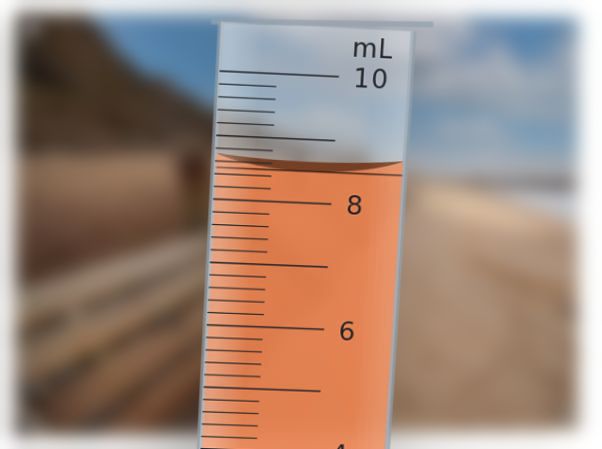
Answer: 8.5 mL
